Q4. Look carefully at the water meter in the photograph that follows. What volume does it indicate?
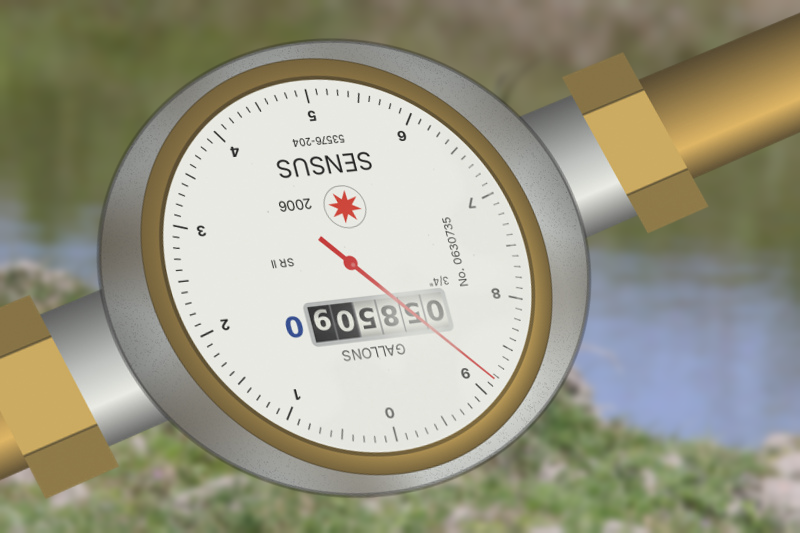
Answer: 585088.8 gal
